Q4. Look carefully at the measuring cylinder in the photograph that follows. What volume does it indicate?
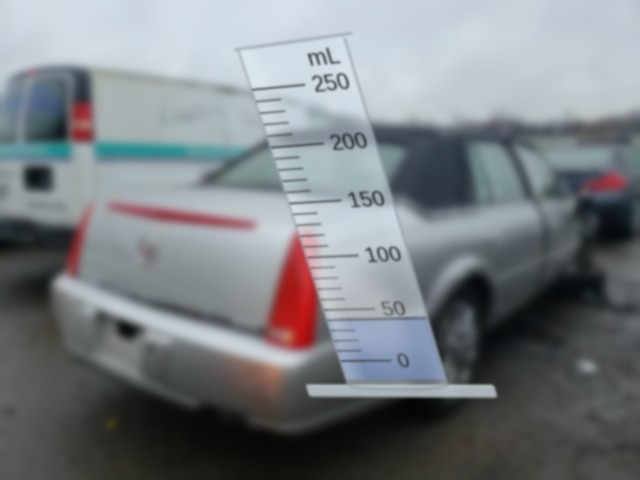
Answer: 40 mL
